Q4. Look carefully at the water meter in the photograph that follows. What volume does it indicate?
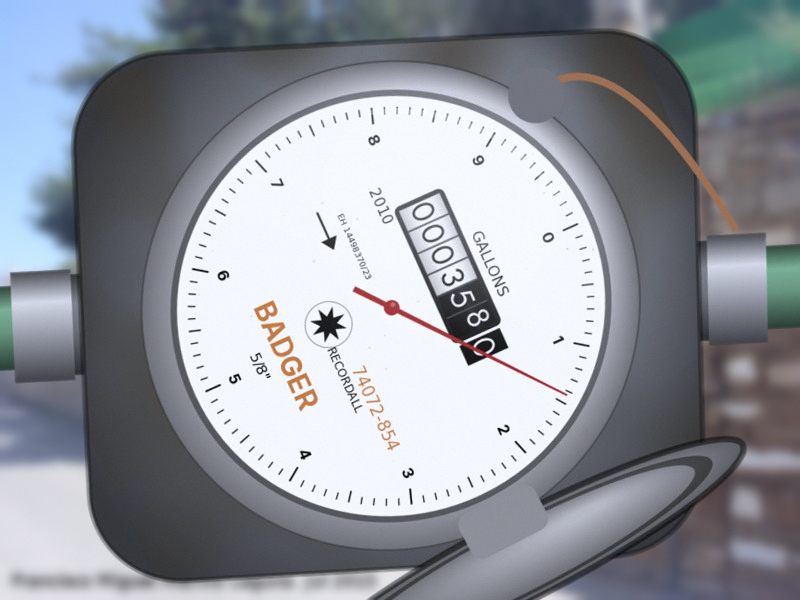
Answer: 3581.4 gal
